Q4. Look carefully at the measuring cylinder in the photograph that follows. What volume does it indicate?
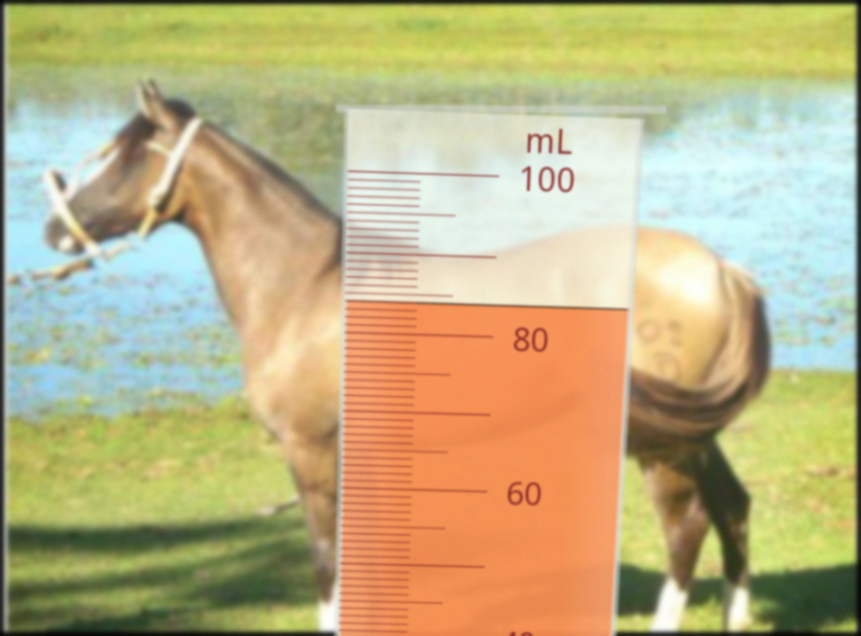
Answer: 84 mL
